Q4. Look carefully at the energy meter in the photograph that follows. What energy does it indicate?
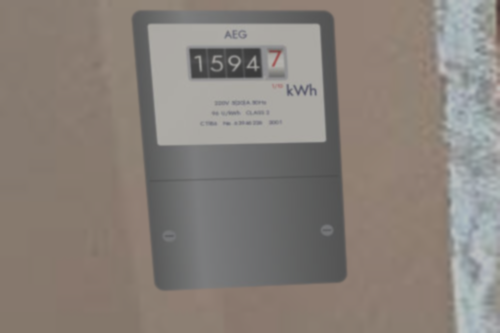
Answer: 1594.7 kWh
